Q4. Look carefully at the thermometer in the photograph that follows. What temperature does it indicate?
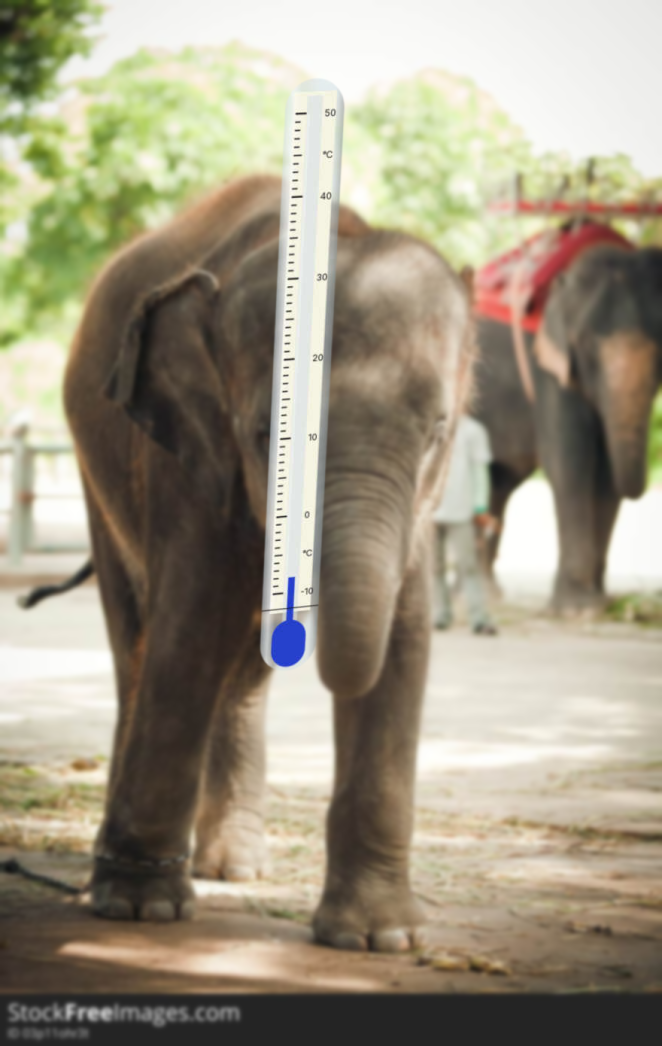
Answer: -8 °C
